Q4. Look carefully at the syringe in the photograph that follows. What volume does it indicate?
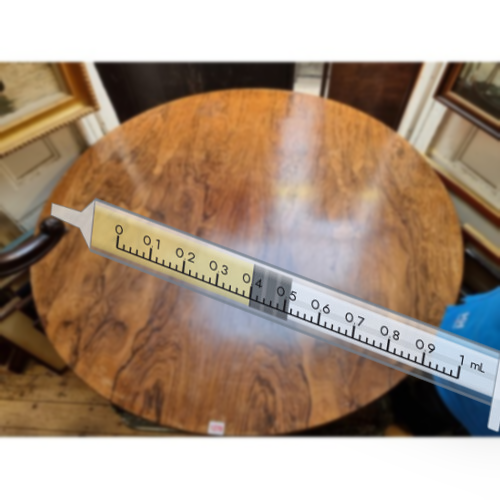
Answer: 0.4 mL
